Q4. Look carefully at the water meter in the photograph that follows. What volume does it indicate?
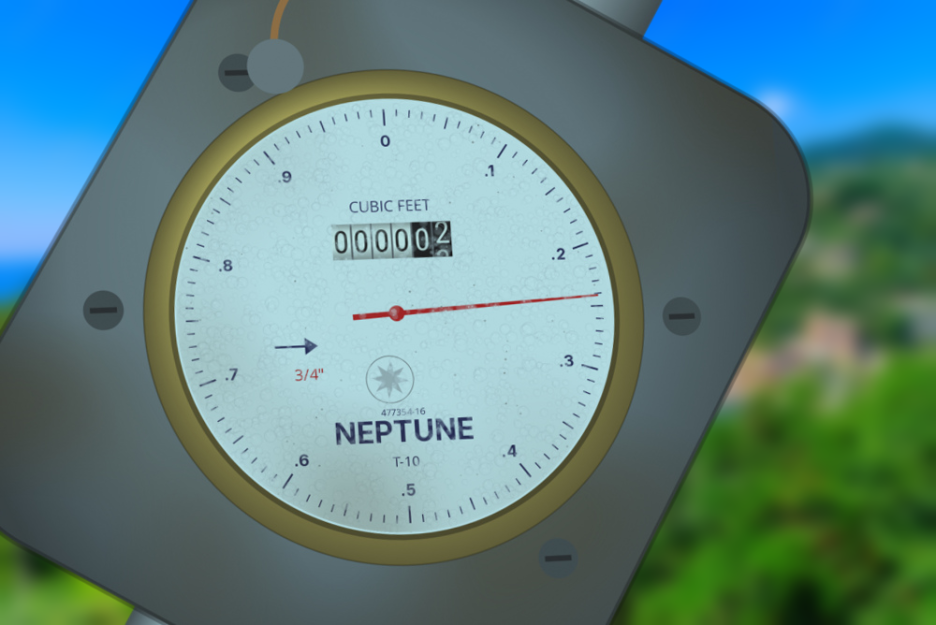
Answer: 2.24 ft³
